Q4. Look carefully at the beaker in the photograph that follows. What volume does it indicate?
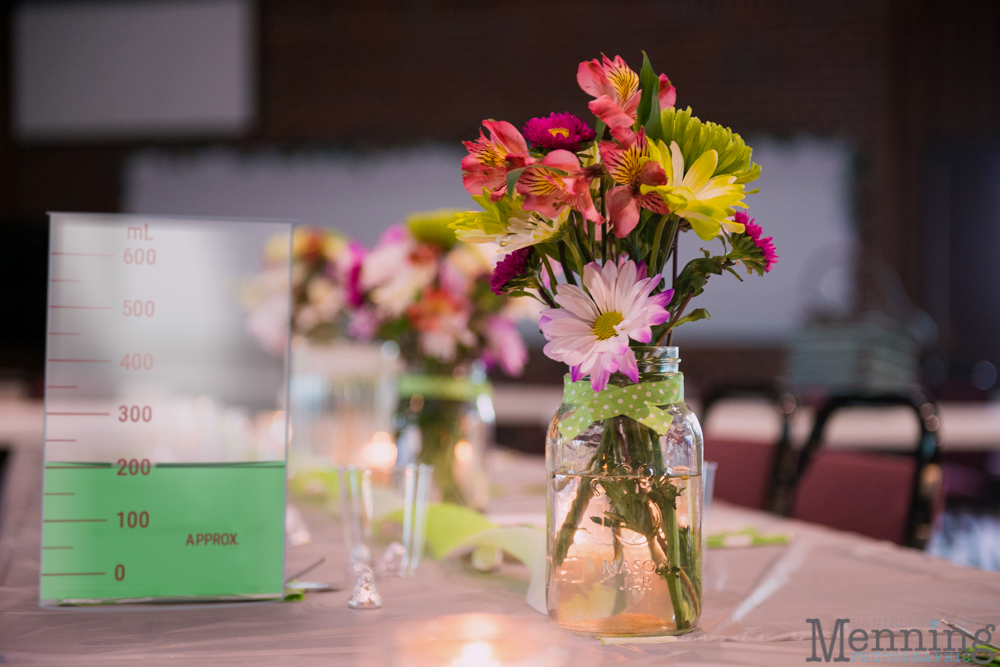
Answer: 200 mL
